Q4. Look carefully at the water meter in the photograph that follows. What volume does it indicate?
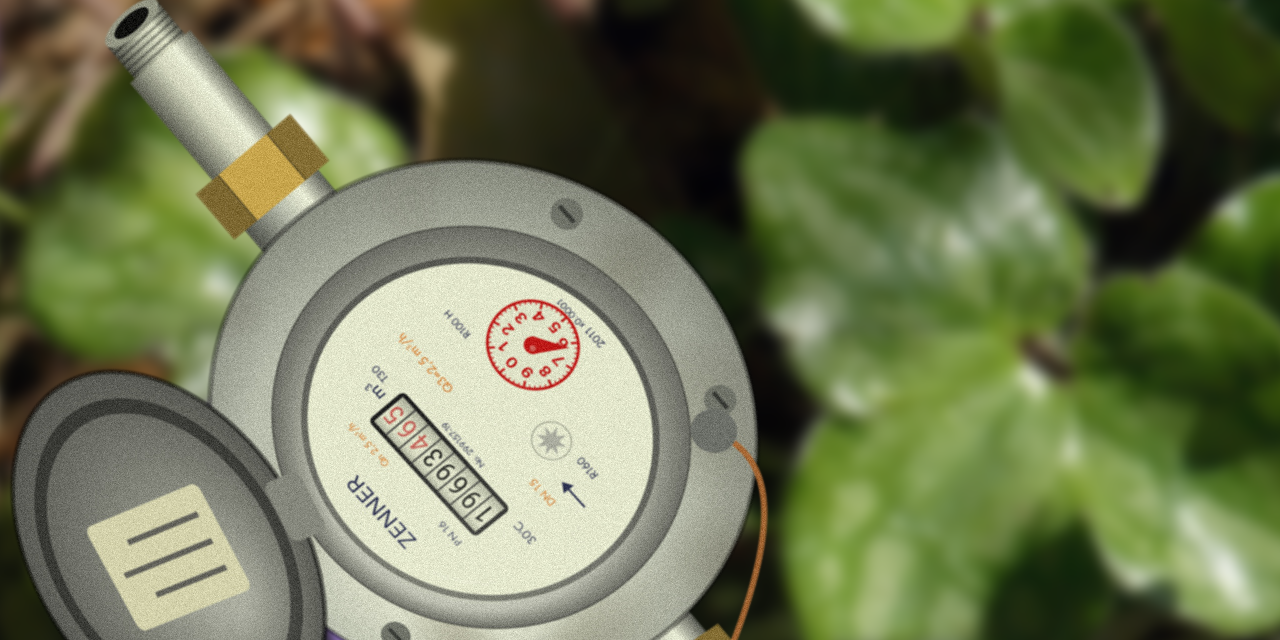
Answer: 19693.4656 m³
